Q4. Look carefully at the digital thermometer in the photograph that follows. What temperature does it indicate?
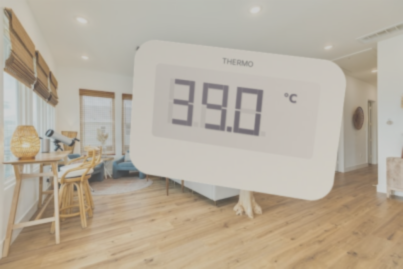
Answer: 39.0 °C
